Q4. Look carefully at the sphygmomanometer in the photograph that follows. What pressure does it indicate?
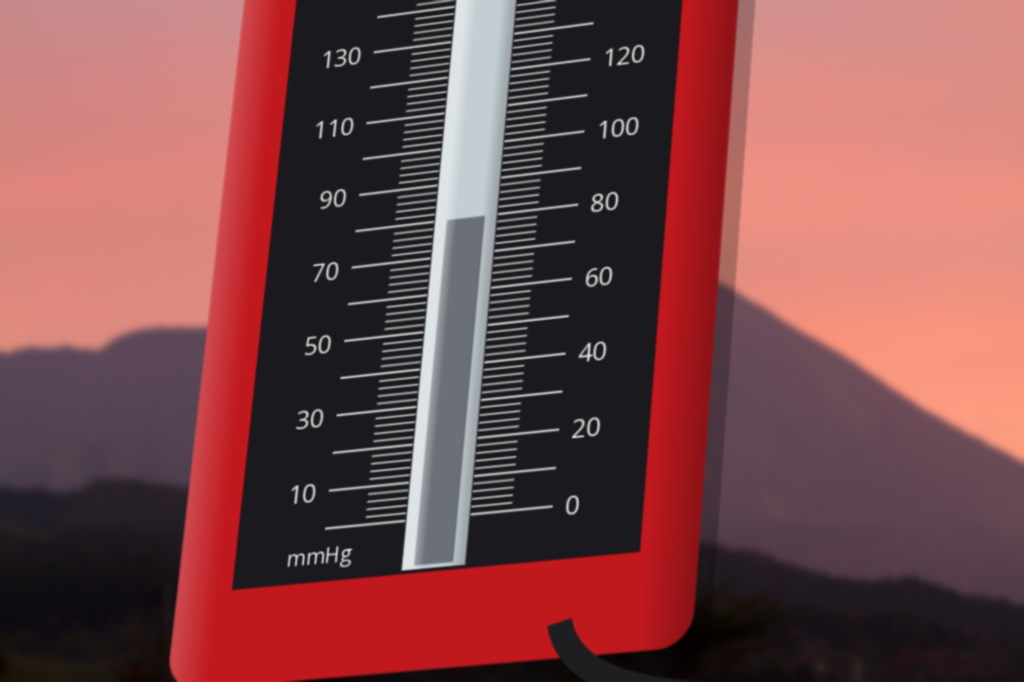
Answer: 80 mmHg
